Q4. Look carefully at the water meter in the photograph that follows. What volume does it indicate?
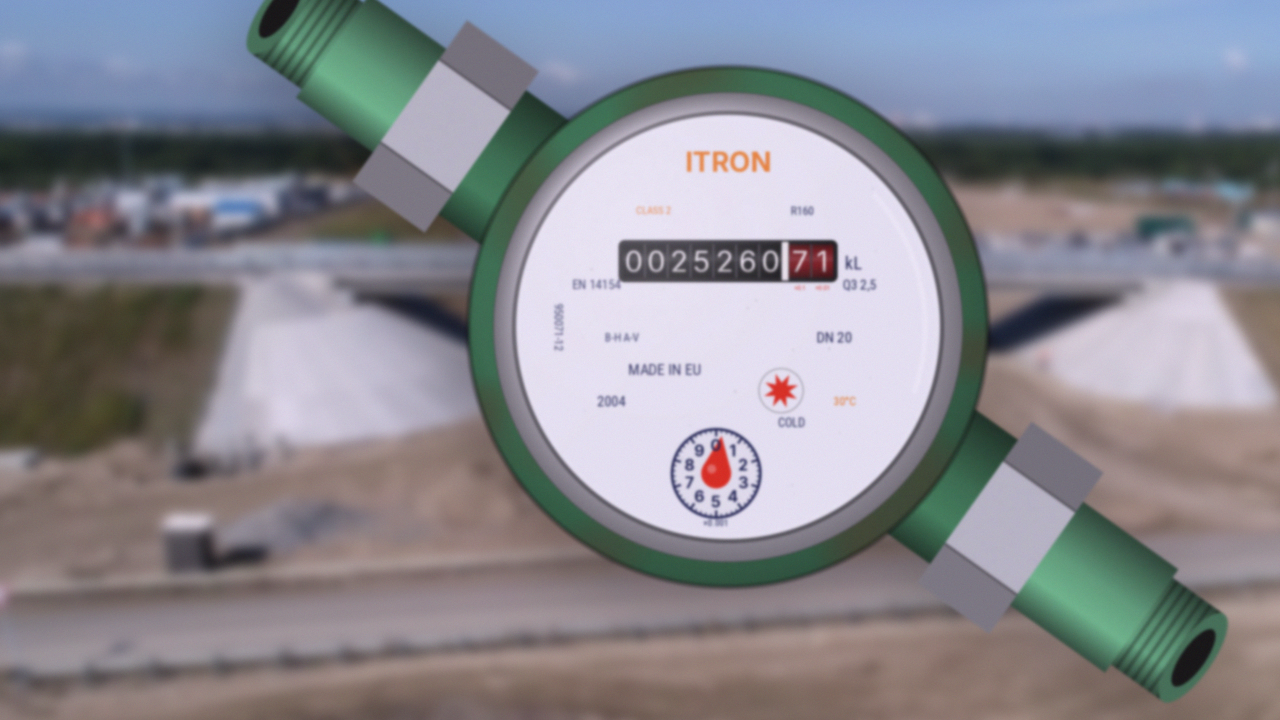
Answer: 25260.710 kL
